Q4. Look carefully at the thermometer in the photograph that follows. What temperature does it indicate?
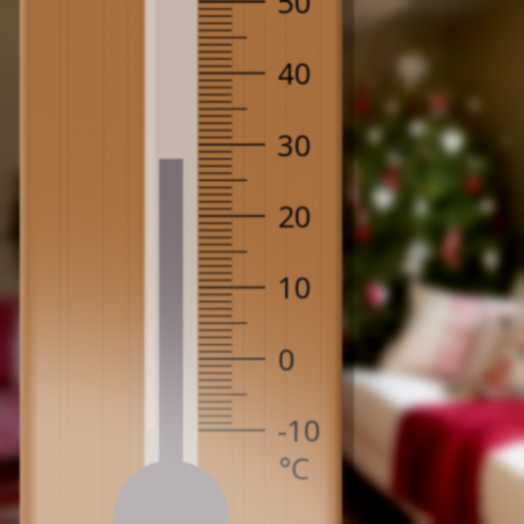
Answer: 28 °C
